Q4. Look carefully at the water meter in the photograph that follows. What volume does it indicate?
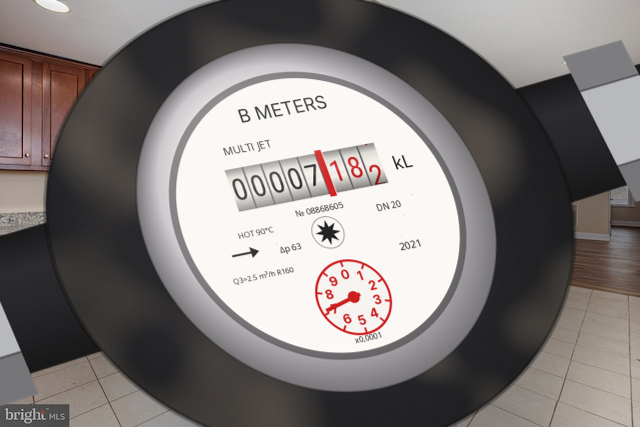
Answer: 7.1817 kL
